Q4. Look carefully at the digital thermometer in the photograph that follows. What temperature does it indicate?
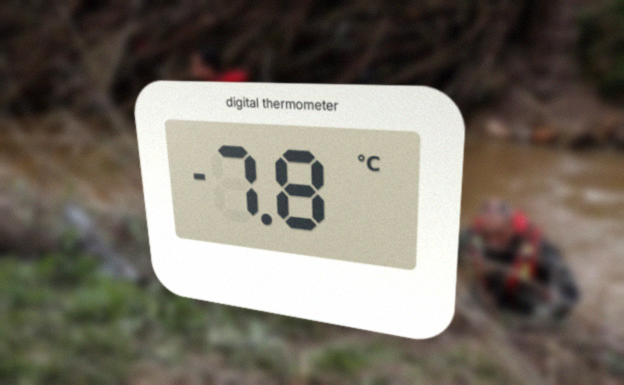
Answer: -7.8 °C
